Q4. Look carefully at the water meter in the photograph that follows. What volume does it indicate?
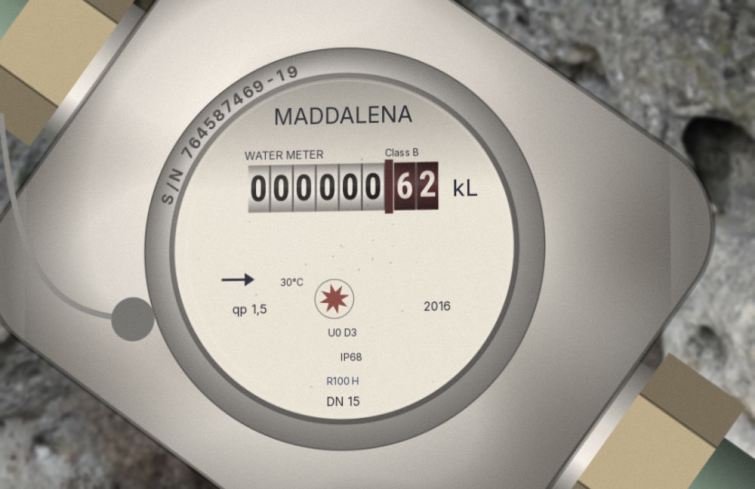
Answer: 0.62 kL
